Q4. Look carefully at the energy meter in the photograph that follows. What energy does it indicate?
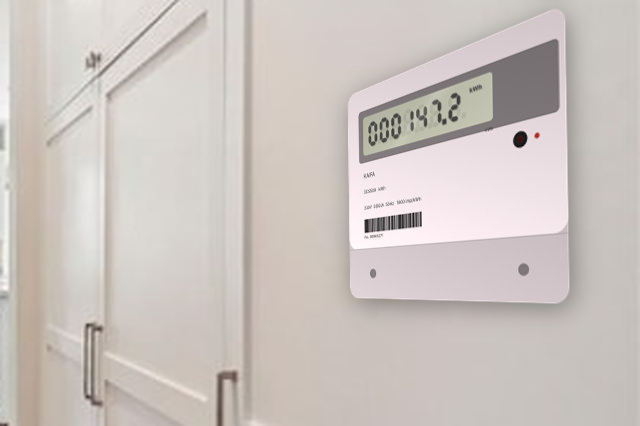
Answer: 147.2 kWh
